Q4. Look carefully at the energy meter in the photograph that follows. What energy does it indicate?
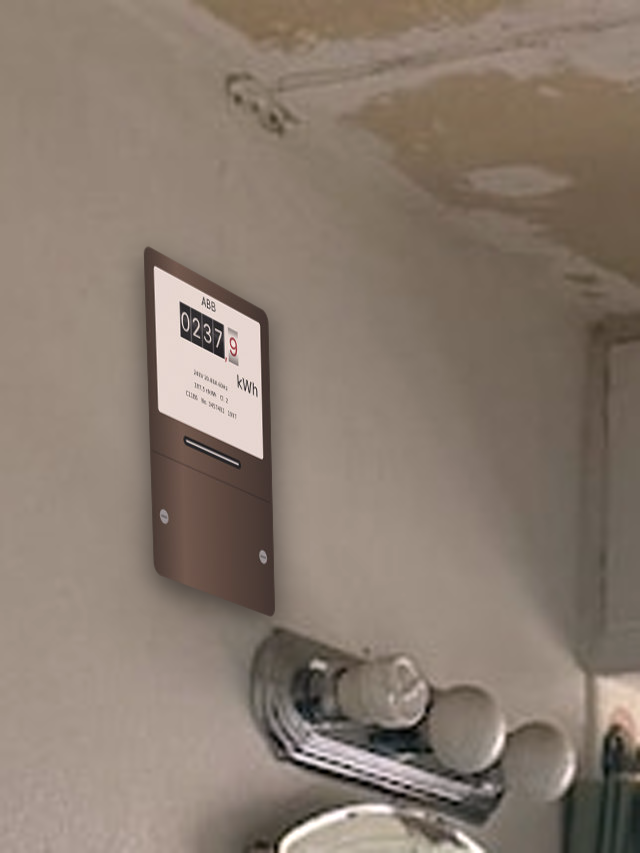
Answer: 237.9 kWh
